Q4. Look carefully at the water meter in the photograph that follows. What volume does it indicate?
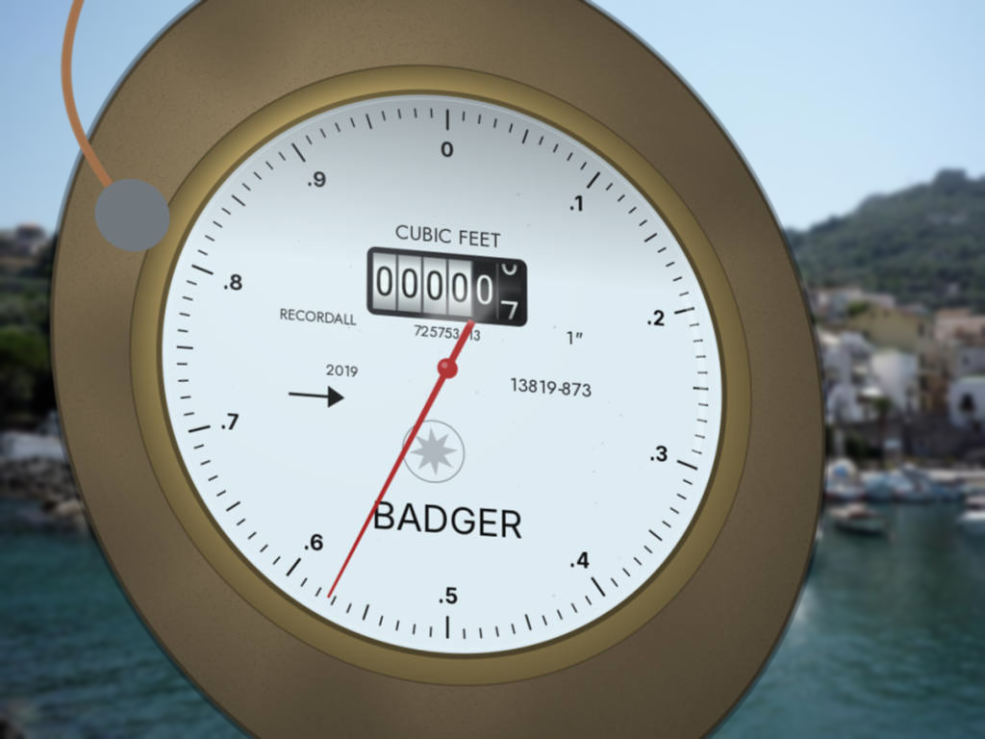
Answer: 6.57 ft³
